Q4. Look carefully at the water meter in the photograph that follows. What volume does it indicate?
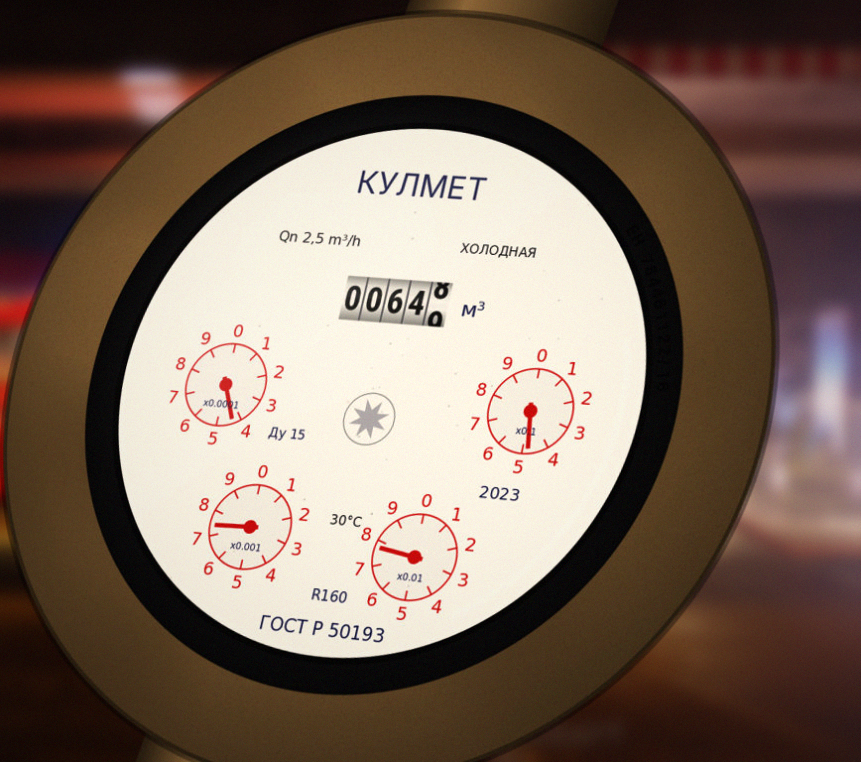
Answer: 648.4774 m³
